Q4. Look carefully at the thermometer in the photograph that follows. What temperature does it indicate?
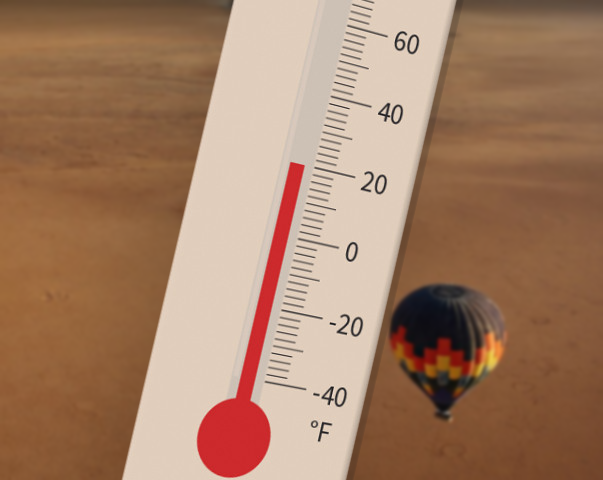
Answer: 20 °F
